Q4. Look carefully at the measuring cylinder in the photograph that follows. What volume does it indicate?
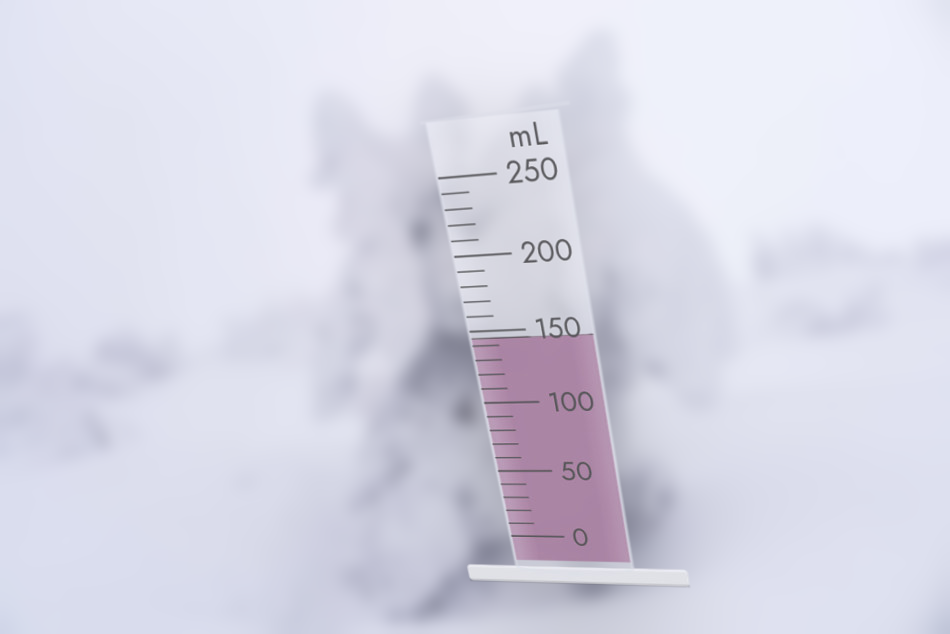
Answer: 145 mL
